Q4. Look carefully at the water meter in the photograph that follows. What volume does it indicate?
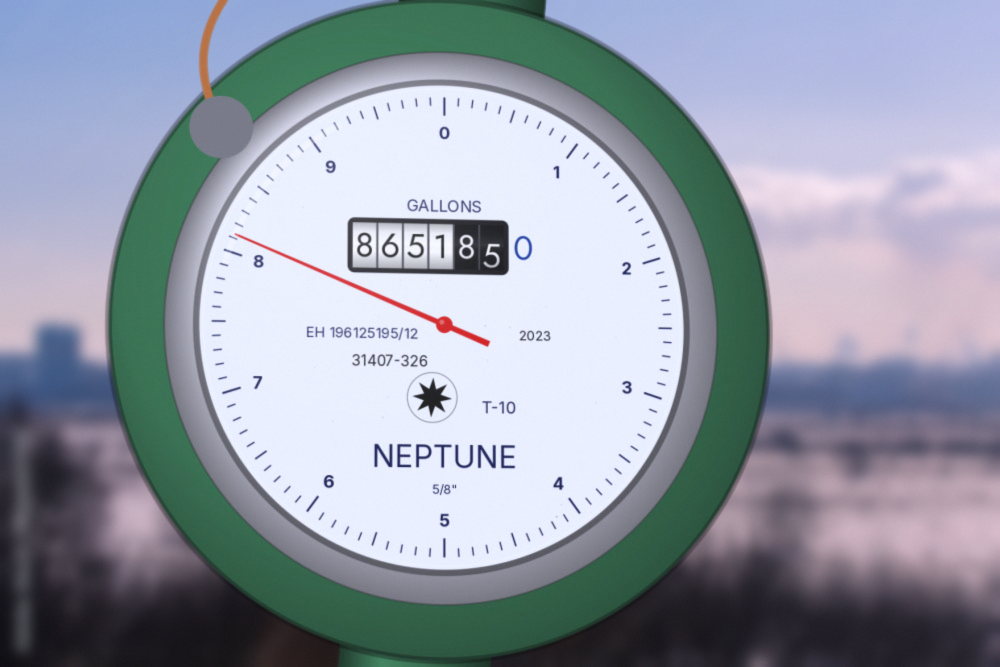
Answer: 8651848.1 gal
